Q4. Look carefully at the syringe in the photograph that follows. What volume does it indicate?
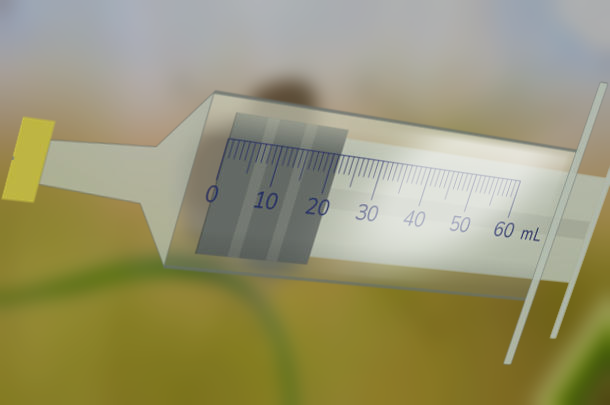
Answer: 0 mL
